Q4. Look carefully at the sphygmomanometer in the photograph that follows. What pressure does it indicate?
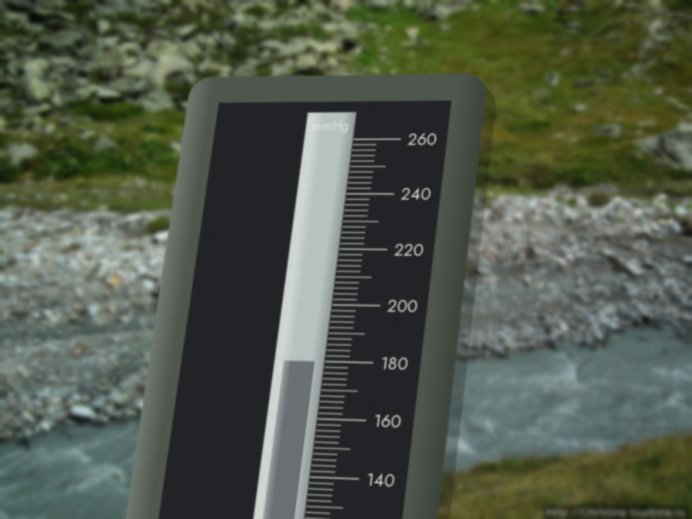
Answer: 180 mmHg
